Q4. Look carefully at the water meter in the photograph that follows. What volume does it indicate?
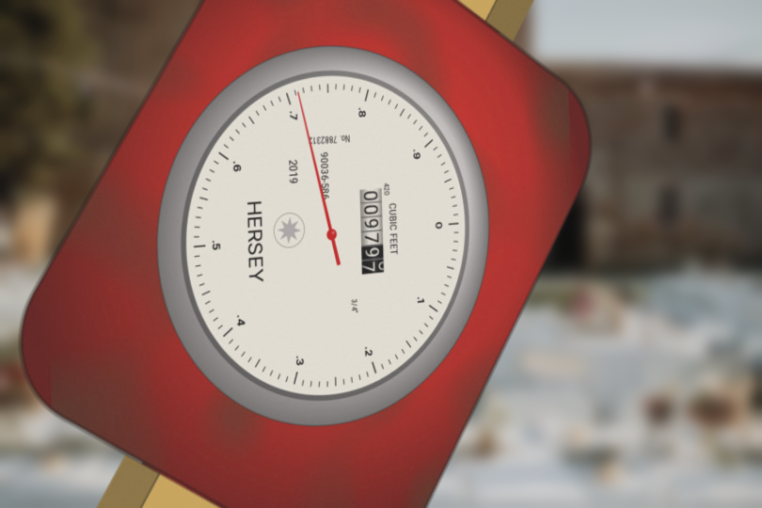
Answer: 9796.71 ft³
